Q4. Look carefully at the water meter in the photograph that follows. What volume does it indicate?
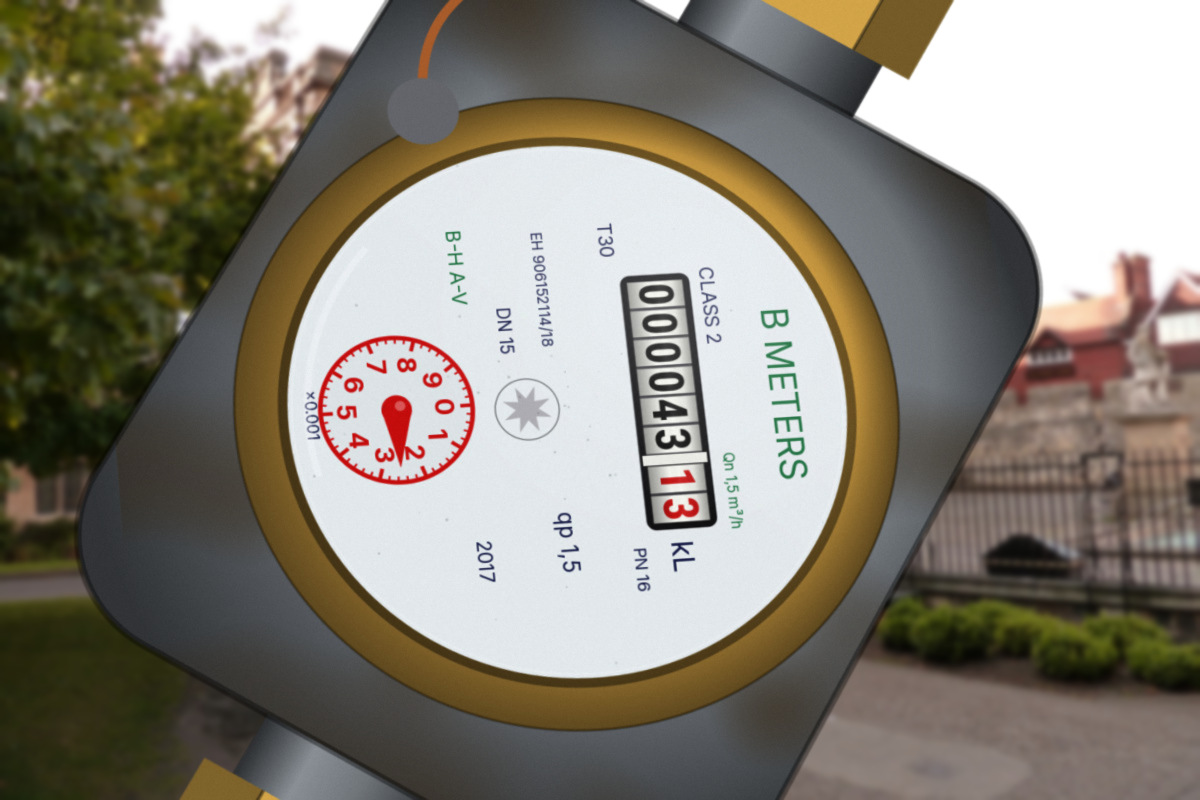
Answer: 43.132 kL
